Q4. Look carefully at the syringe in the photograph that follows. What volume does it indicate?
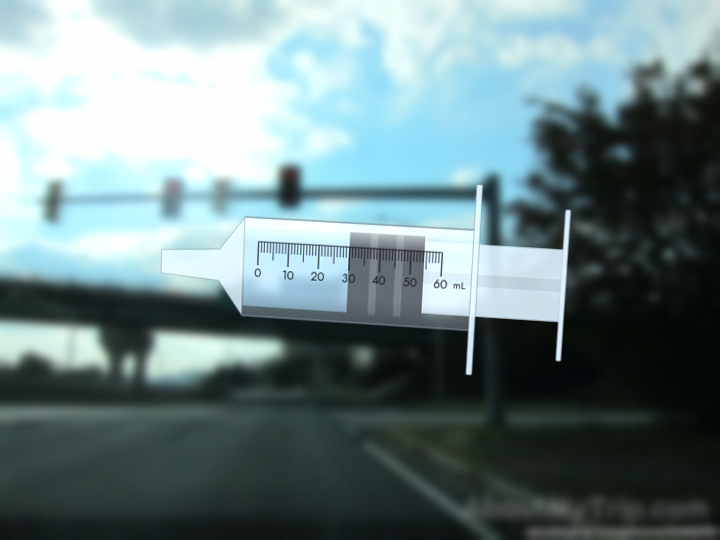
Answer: 30 mL
